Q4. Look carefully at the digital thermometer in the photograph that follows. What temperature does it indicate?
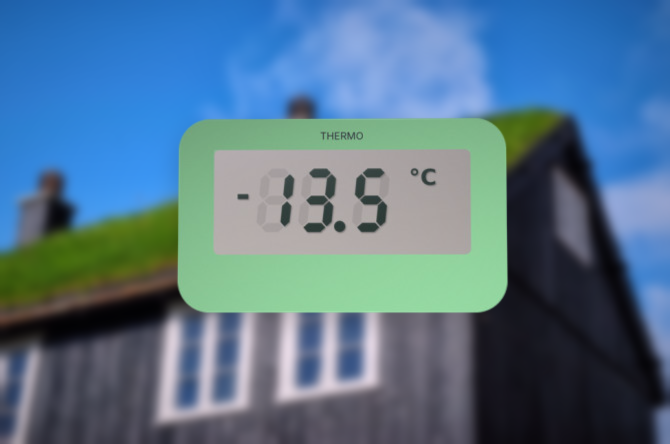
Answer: -13.5 °C
